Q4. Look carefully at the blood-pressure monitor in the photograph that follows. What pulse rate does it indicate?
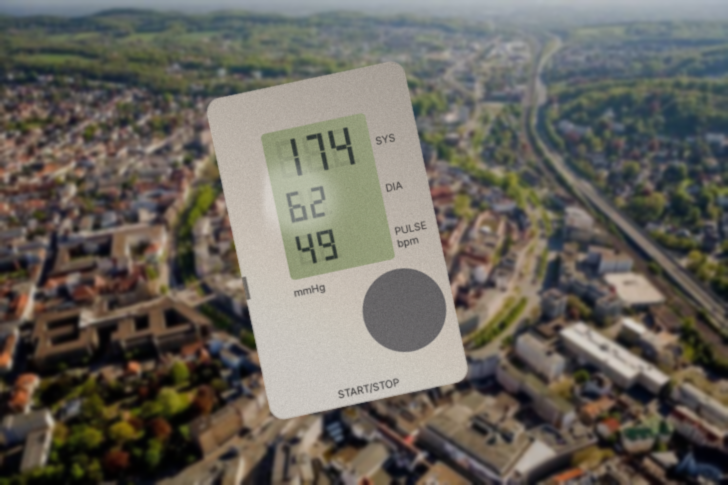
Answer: 49 bpm
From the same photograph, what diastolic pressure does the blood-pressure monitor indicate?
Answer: 62 mmHg
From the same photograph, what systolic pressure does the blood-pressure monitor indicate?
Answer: 174 mmHg
